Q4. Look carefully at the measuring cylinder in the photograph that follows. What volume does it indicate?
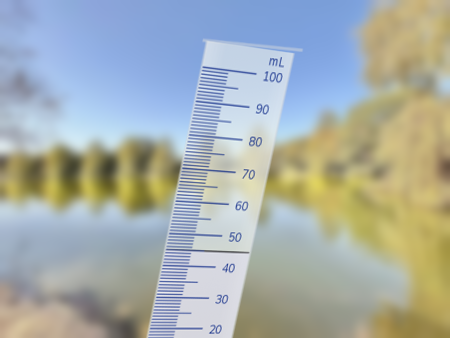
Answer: 45 mL
